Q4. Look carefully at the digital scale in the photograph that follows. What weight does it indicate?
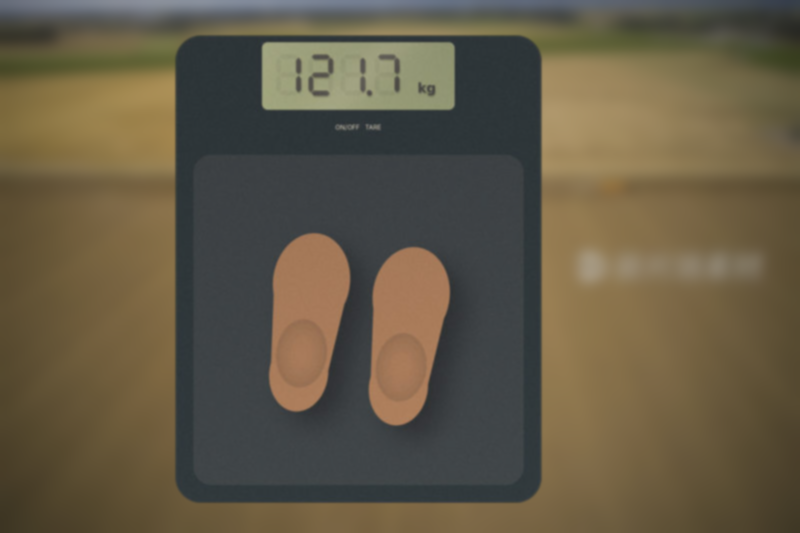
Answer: 121.7 kg
